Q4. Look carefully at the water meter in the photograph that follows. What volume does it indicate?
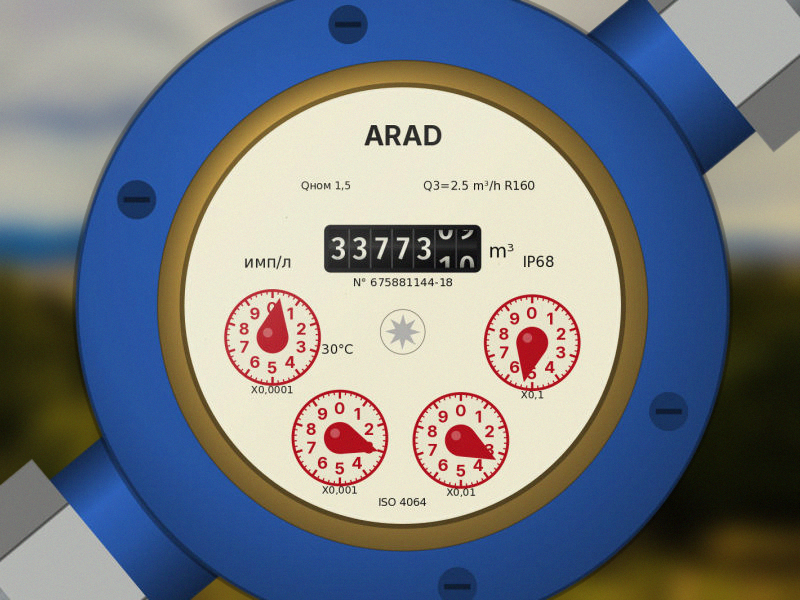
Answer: 3377309.5330 m³
